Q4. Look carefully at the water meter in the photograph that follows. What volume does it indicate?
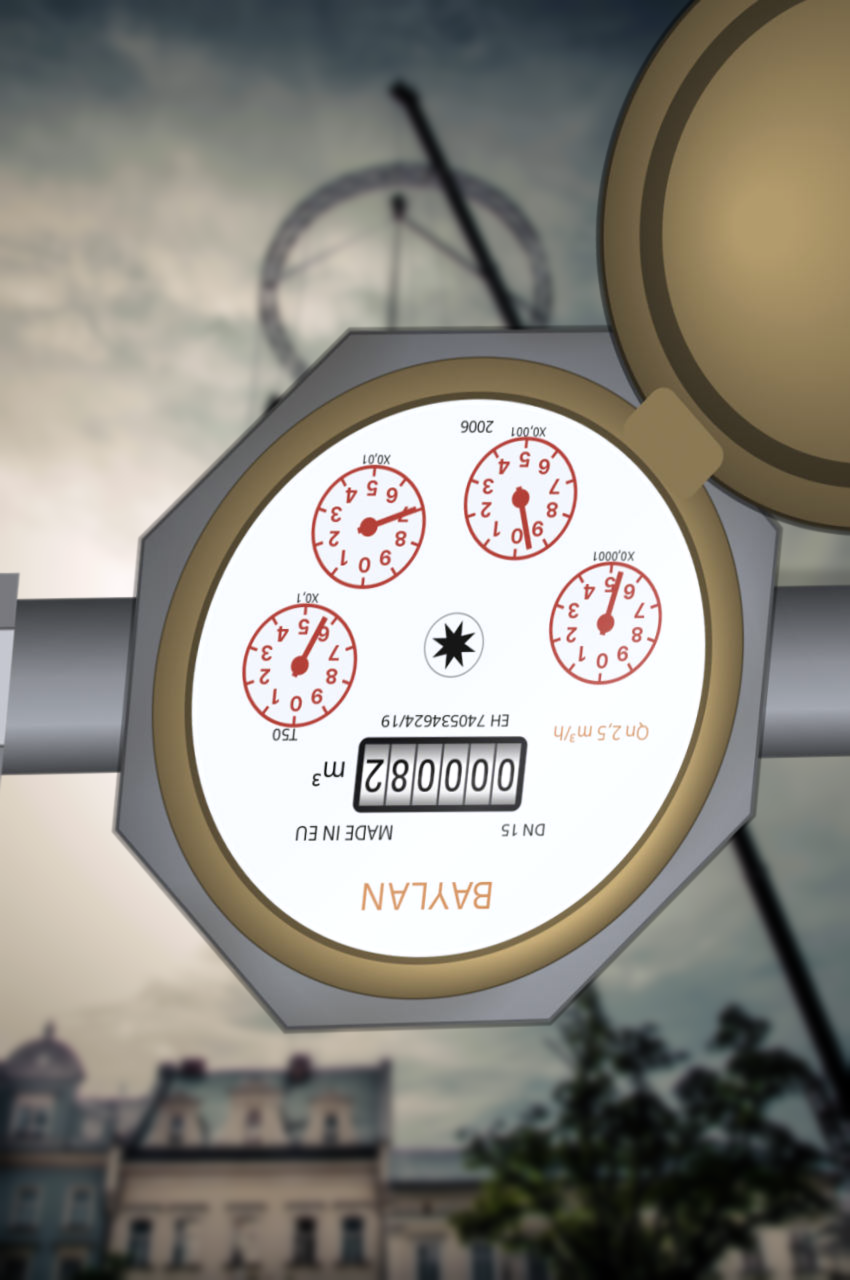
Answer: 82.5695 m³
